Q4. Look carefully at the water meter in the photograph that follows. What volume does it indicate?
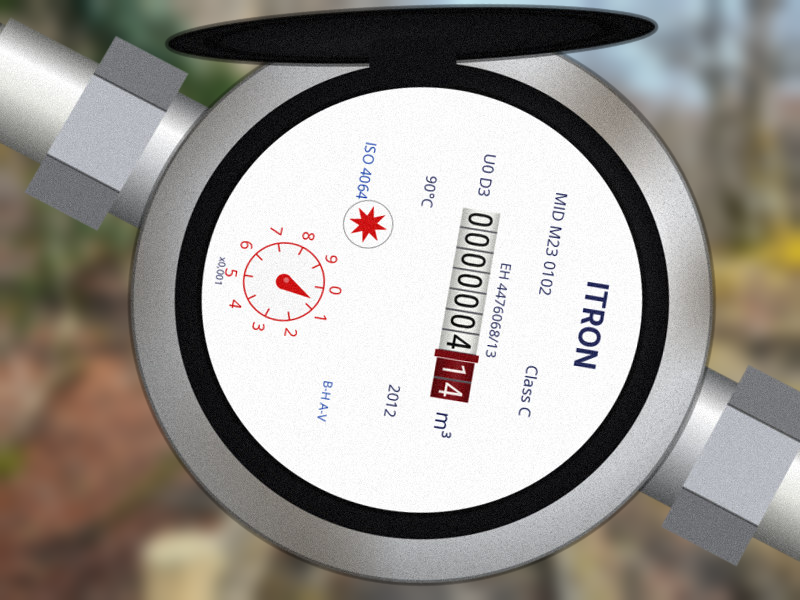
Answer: 4.140 m³
